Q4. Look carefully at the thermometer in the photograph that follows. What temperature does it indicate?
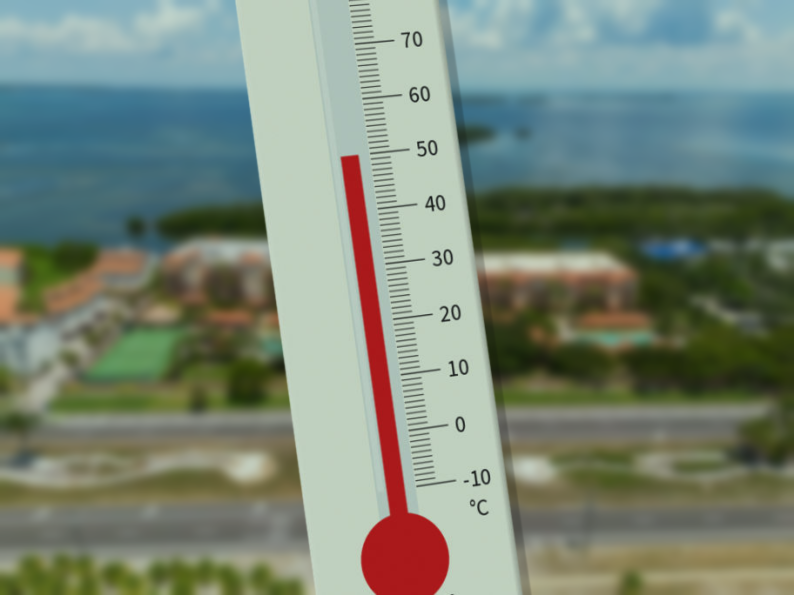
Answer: 50 °C
